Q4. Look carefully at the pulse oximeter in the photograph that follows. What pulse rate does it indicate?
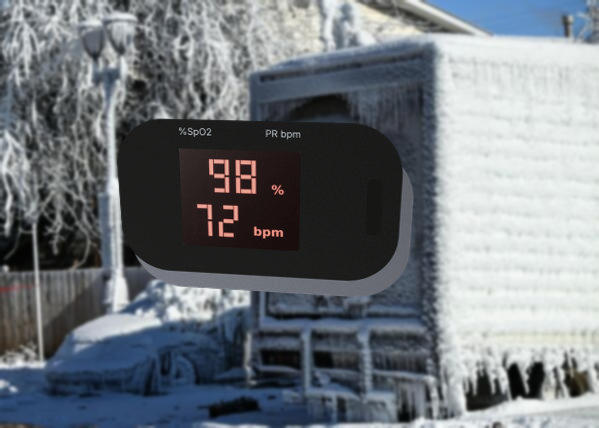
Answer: 72 bpm
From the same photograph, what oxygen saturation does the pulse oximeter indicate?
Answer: 98 %
